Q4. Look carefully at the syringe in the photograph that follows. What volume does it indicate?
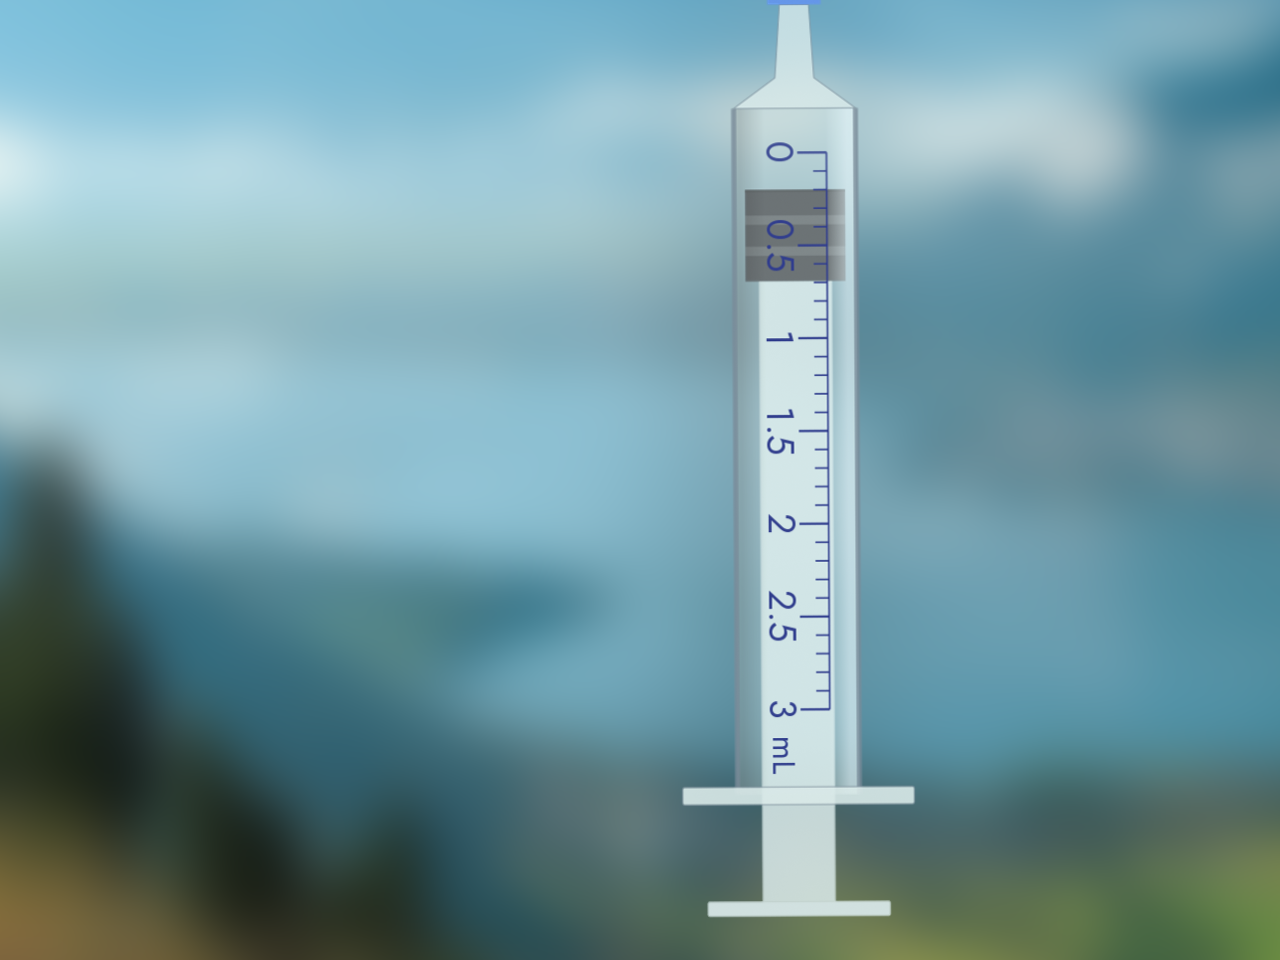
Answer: 0.2 mL
